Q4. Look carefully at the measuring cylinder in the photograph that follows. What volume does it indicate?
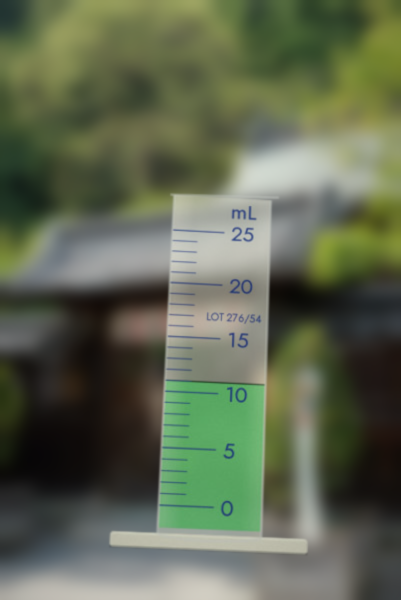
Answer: 11 mL
